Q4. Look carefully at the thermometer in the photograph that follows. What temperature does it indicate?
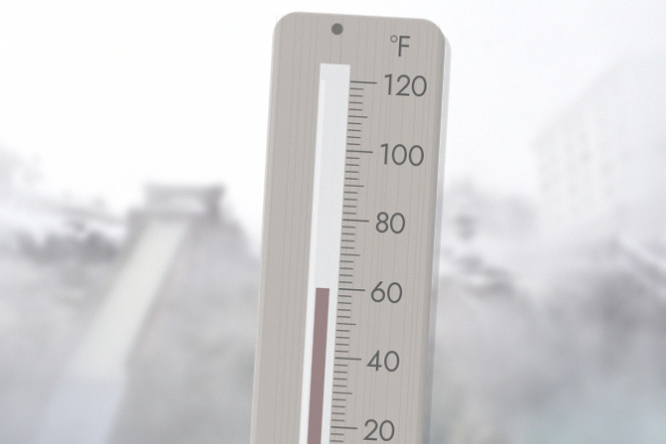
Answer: 60 °F
